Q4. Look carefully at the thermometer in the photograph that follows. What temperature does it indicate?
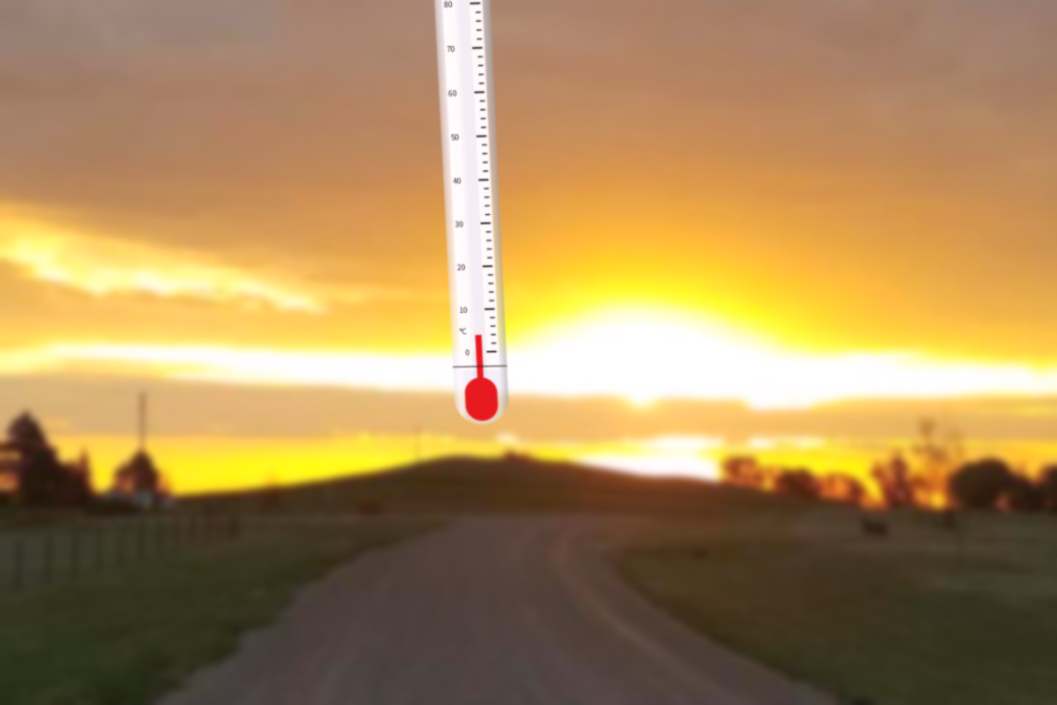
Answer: 4 °C
